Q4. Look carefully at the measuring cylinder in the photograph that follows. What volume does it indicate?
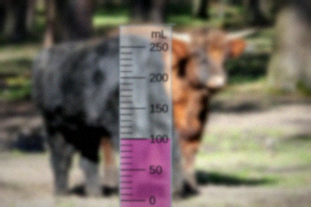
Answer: 100 mL
